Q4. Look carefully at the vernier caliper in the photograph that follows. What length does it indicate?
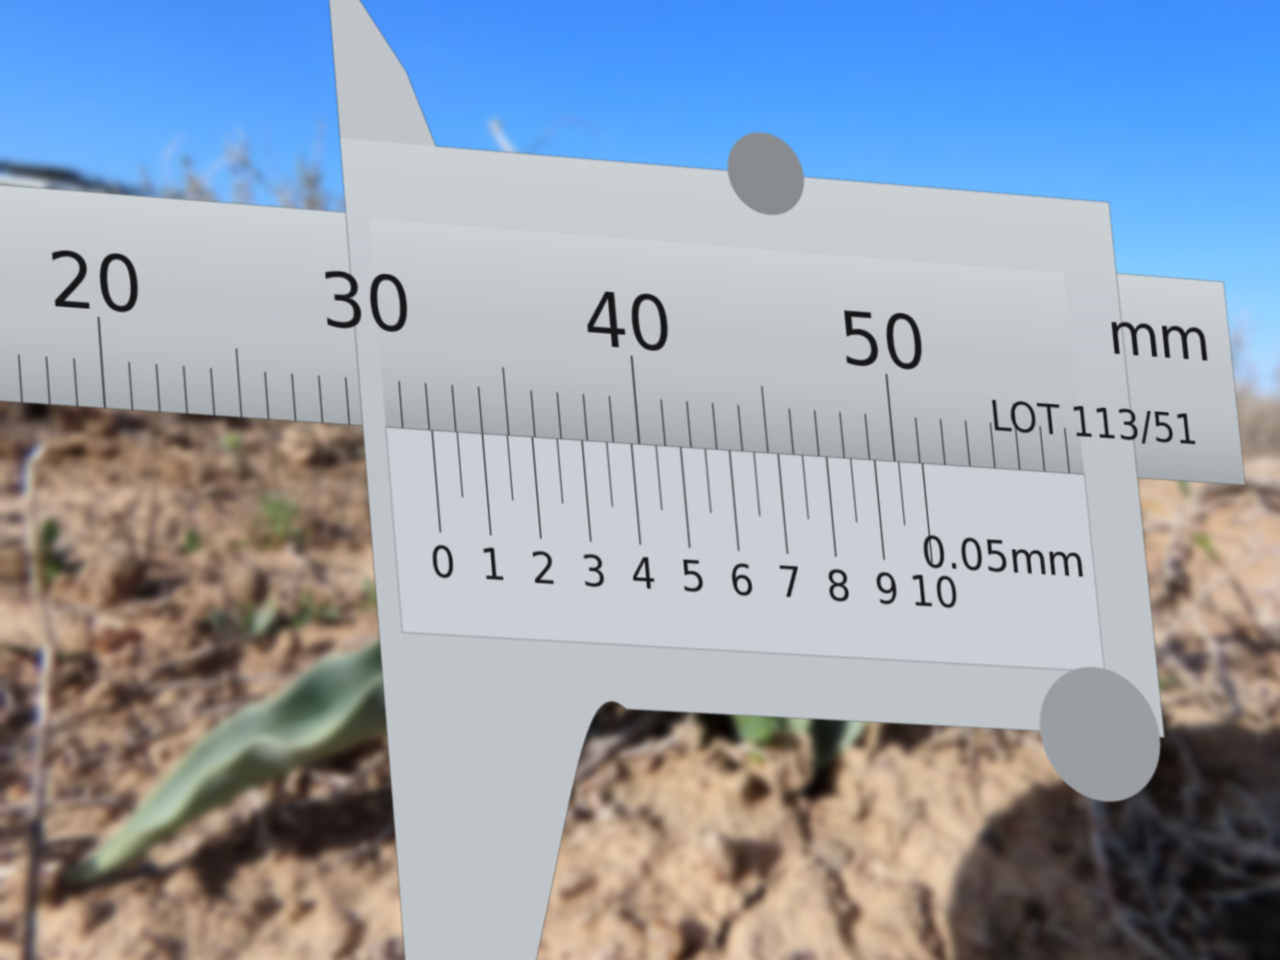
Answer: 32.1 mm
